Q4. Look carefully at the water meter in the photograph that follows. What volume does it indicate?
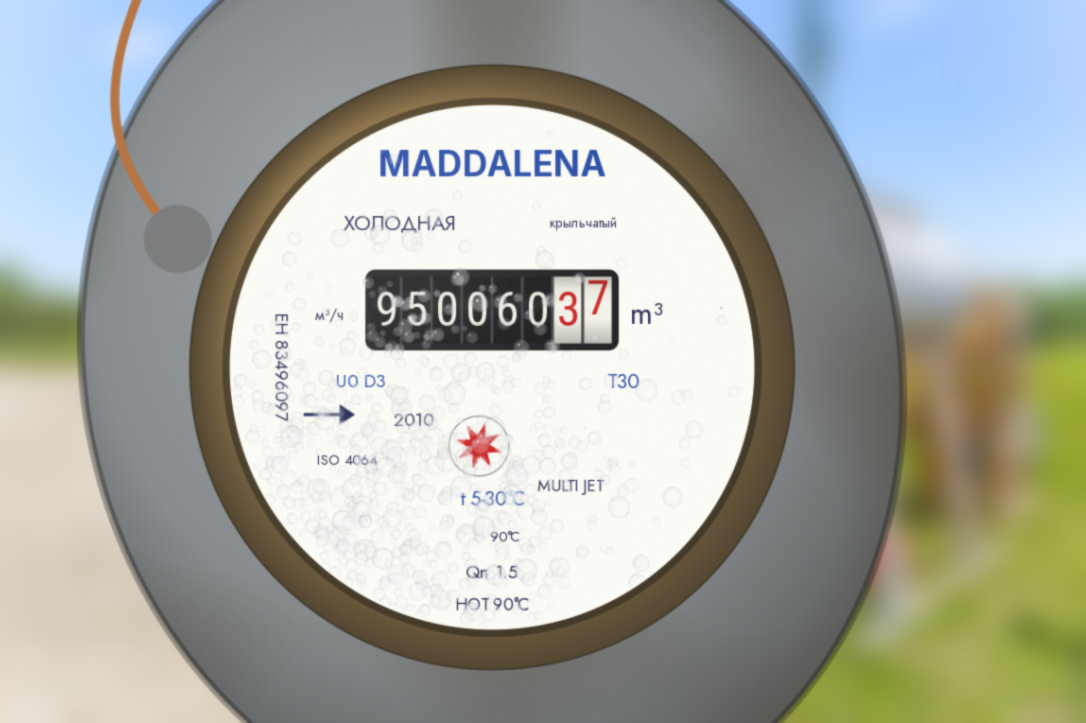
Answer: 950060.37 m³
